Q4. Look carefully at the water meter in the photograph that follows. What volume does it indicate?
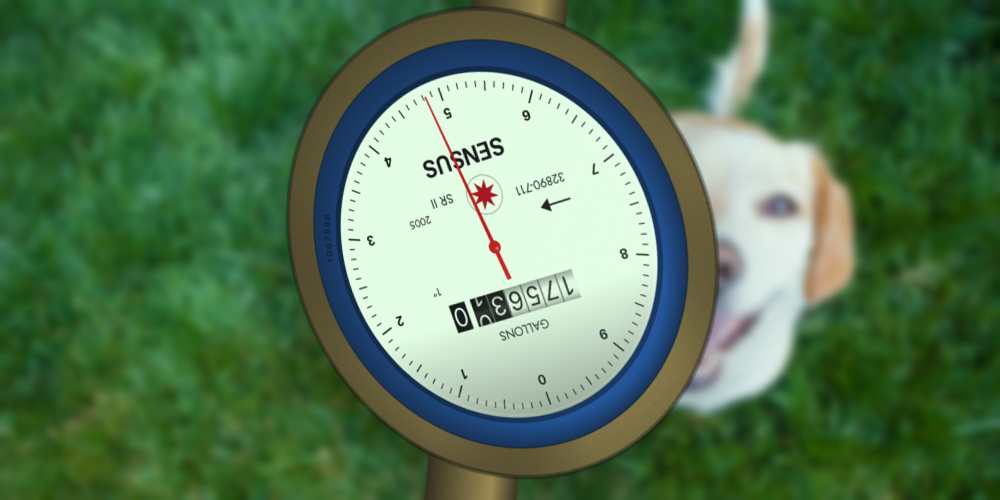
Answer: 1756304.8 gal
